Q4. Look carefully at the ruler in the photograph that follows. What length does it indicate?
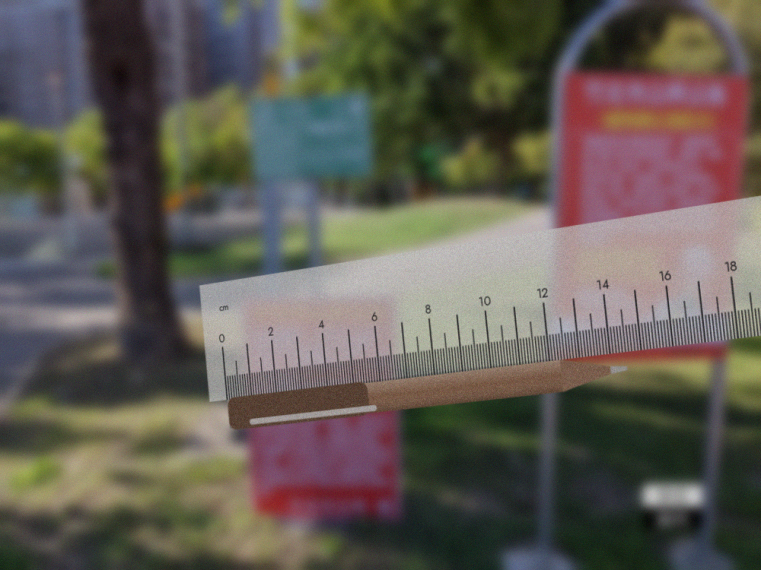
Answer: 14.5 cm
